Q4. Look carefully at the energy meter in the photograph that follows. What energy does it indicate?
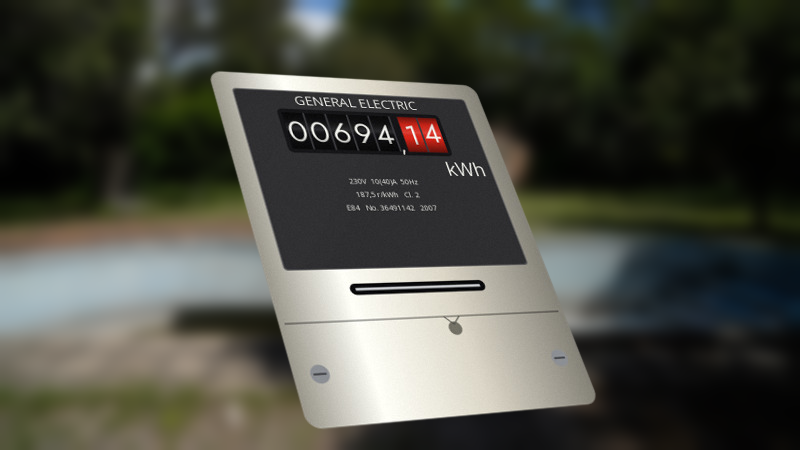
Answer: 694.14 kWh
